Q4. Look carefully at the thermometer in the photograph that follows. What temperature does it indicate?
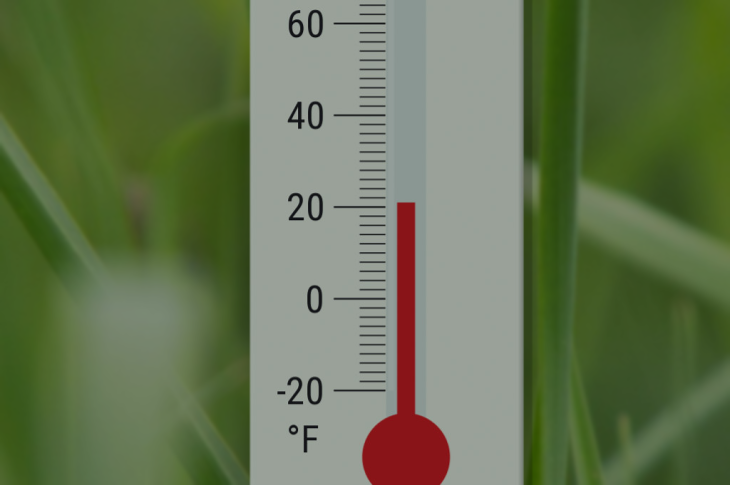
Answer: 21 °F
